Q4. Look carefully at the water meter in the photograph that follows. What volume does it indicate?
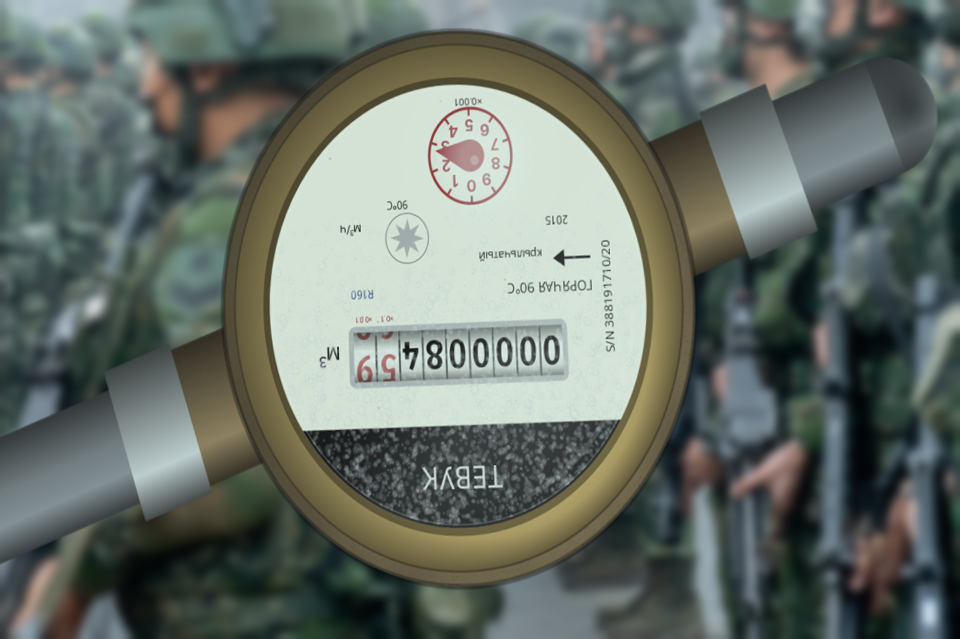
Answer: 84.592 m³
